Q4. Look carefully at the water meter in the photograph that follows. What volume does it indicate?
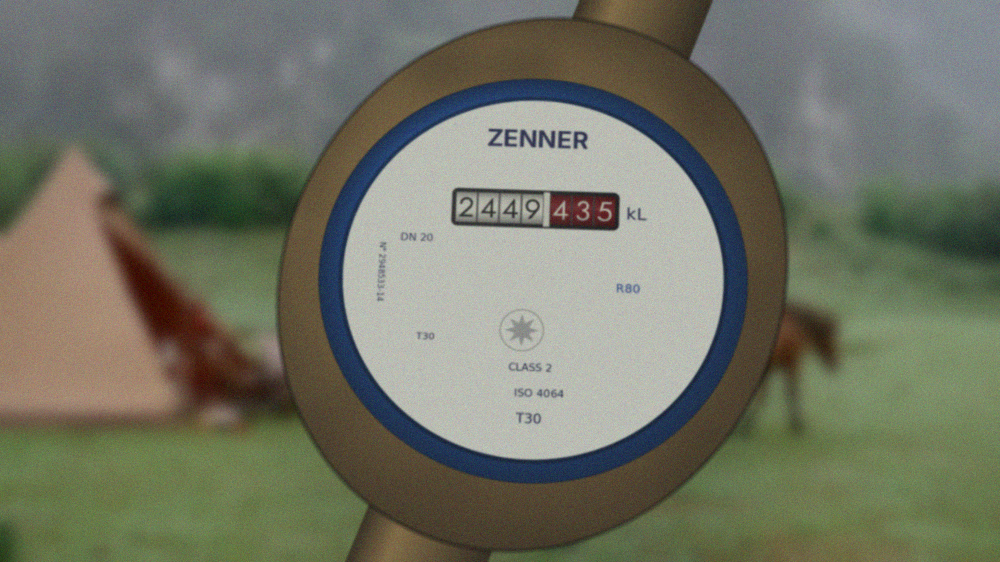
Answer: 2449.435 kL
